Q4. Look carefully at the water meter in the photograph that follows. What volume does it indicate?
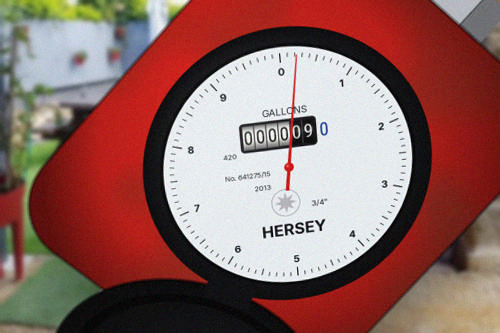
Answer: 90.2 gal
